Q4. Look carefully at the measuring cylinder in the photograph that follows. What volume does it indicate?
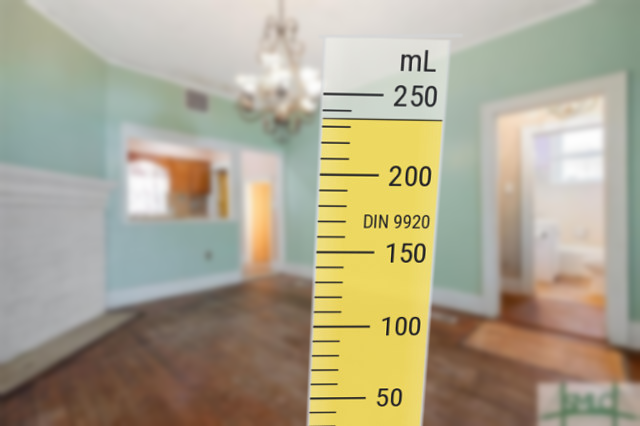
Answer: 235 mL
